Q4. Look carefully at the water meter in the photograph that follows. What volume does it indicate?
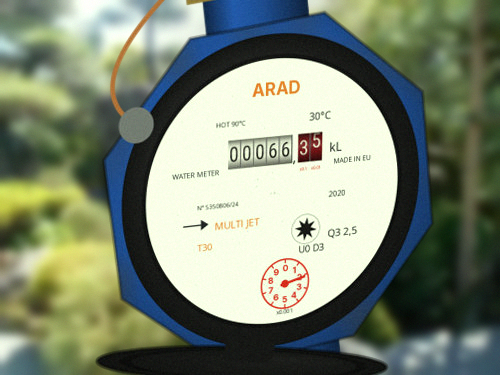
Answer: 66.352 kL
